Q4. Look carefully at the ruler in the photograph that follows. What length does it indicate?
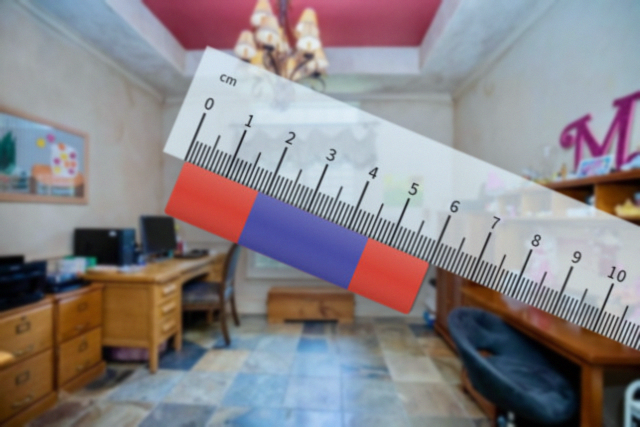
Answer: 6 cm
